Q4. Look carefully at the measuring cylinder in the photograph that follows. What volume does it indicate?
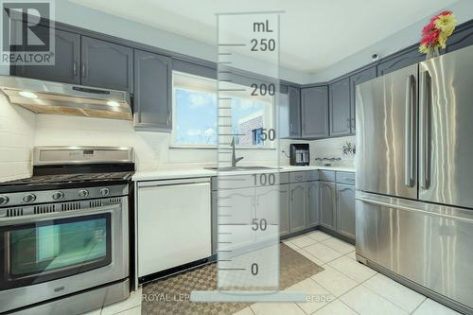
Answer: 50 mL
